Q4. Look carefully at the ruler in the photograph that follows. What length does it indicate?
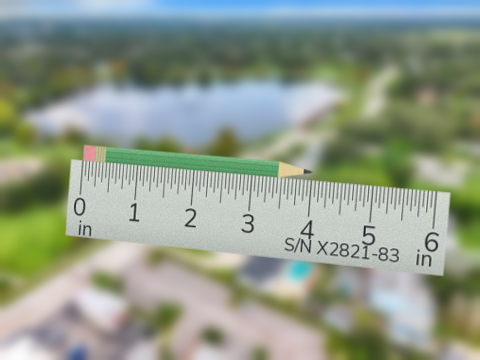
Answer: 4 in
